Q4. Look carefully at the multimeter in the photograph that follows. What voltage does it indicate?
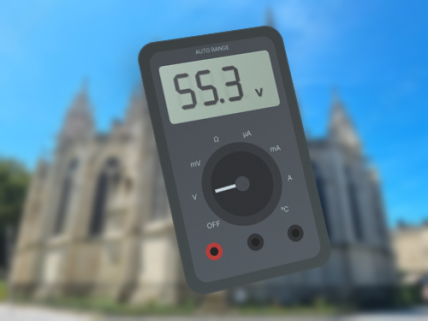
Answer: 55.3 V
